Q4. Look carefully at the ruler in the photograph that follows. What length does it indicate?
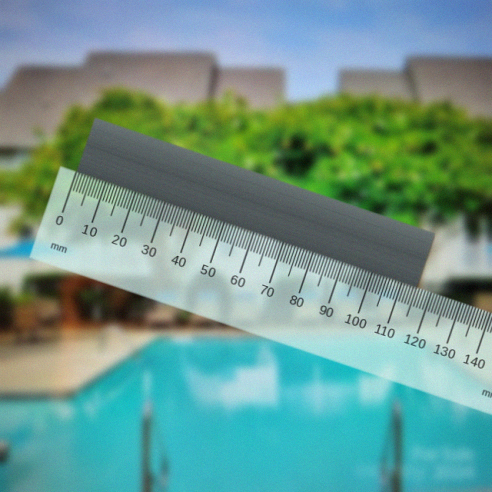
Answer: 115 mm
